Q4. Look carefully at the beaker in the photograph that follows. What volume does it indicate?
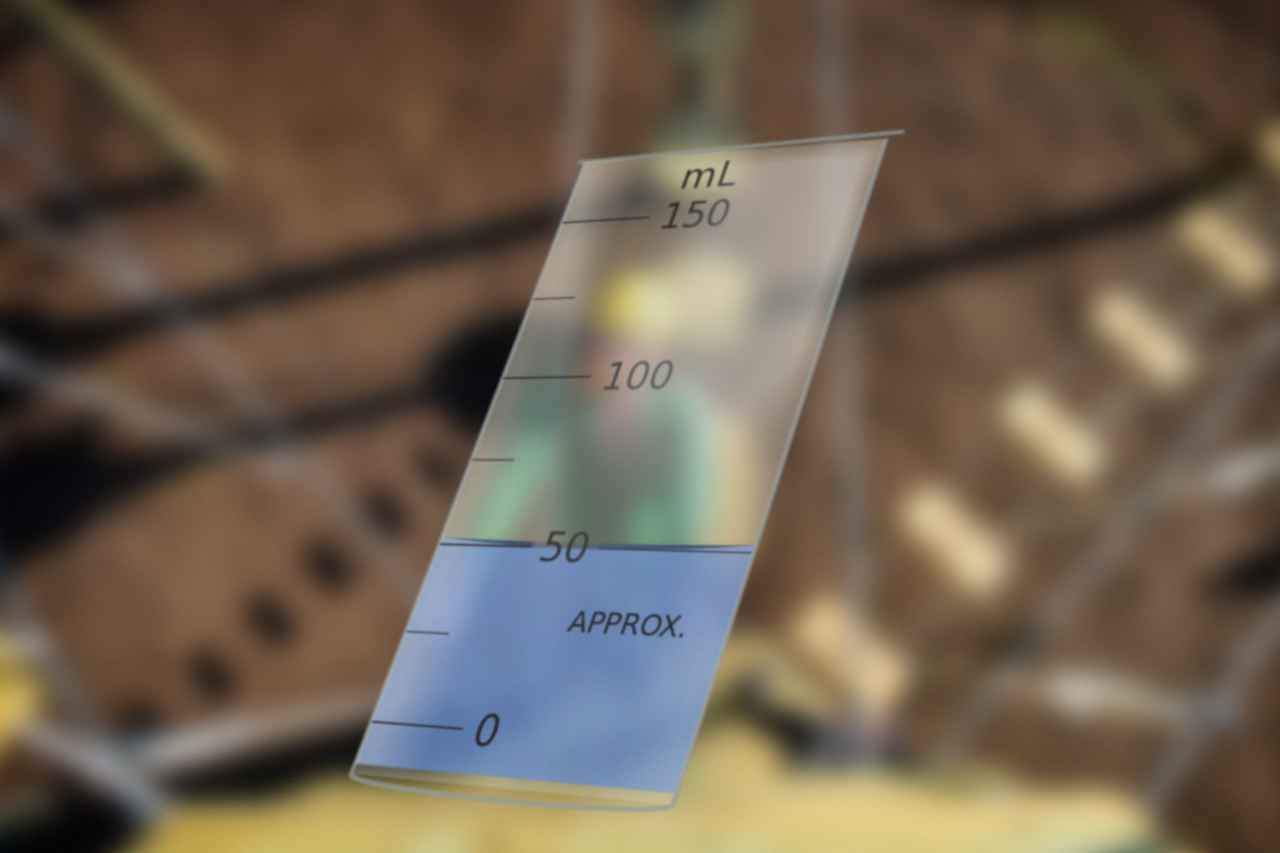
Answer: 50 mL
